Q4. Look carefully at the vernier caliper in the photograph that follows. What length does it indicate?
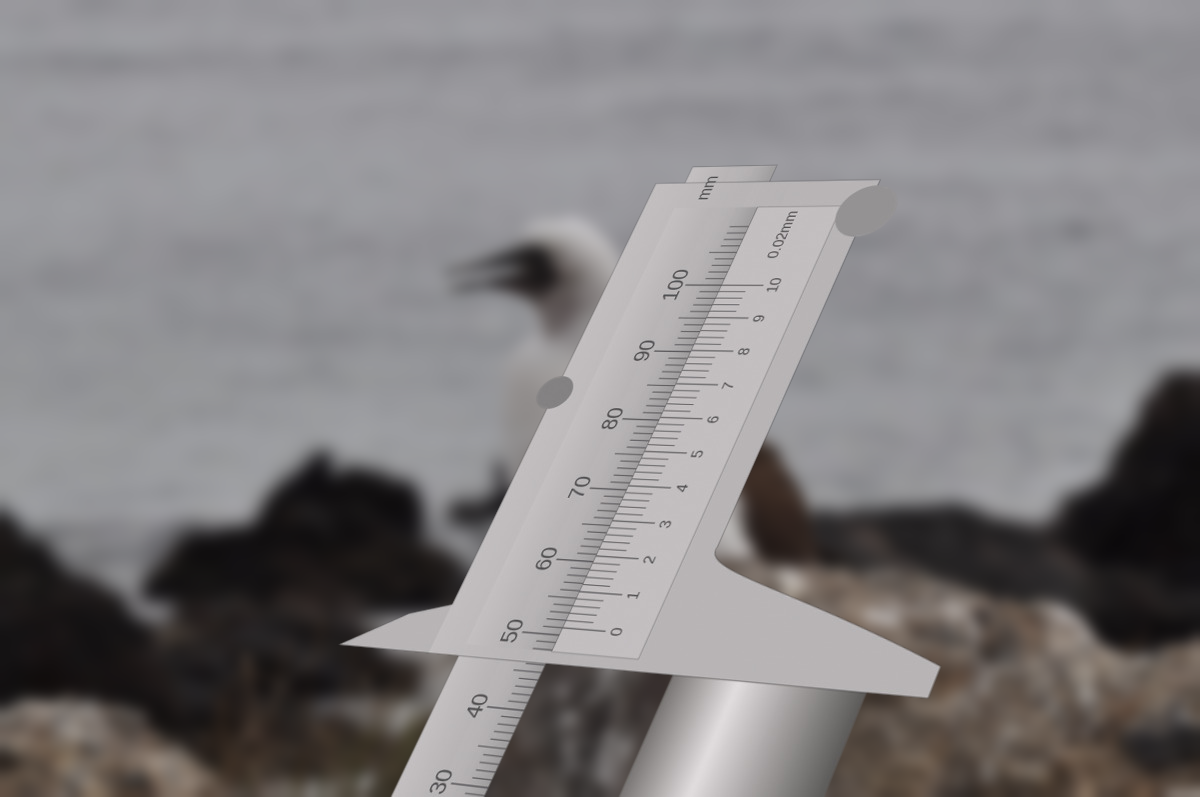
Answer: 51.0 mm
